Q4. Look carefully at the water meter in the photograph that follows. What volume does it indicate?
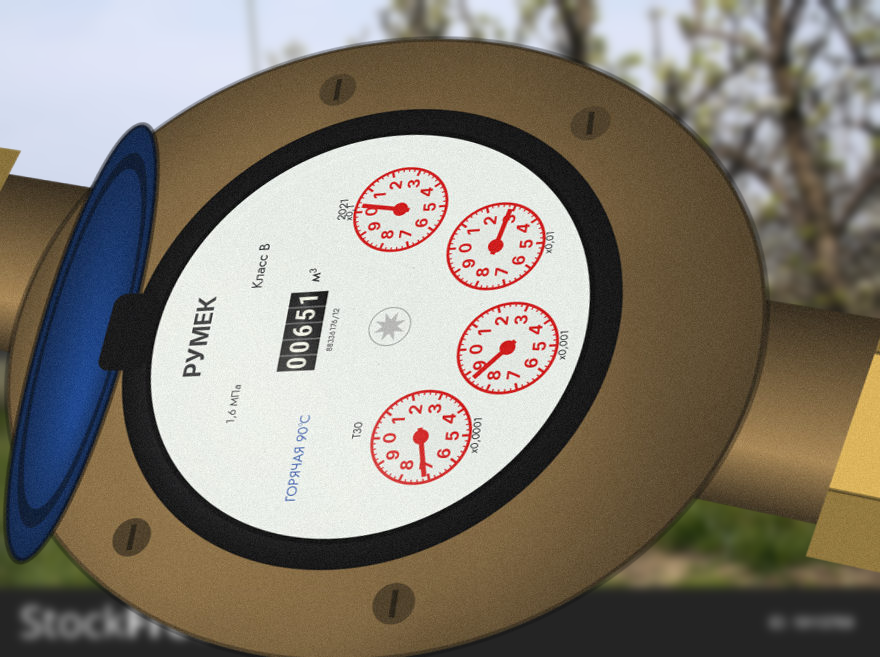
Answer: 651.0287 m³
